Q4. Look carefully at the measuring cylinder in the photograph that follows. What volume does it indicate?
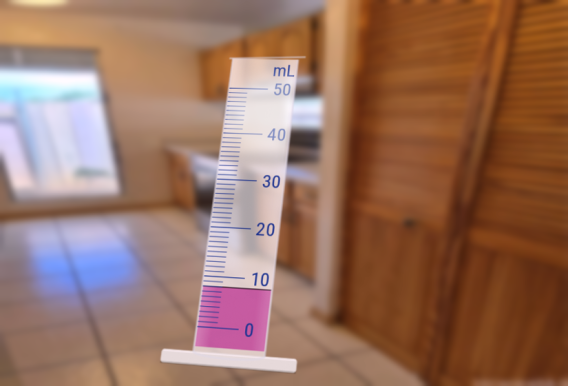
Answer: 8 mL
